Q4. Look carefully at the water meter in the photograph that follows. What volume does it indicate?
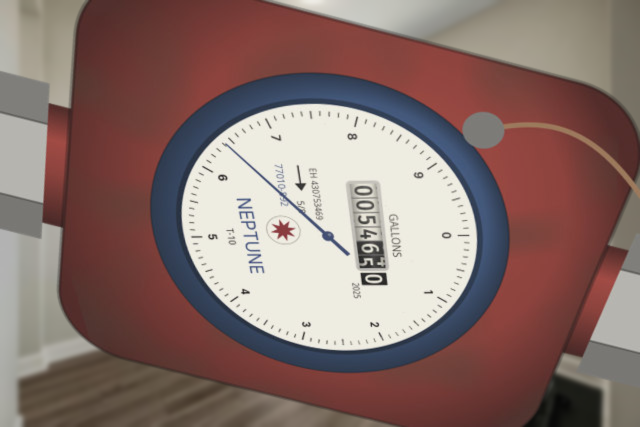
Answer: 54646.4 gal
